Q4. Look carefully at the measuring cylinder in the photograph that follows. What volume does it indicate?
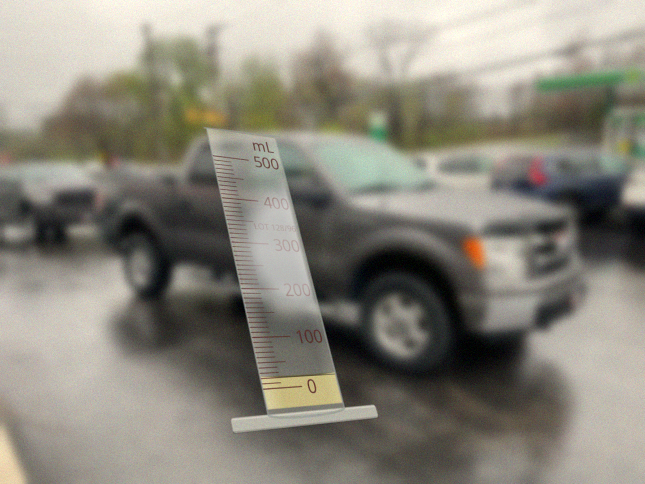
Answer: 20 mL
